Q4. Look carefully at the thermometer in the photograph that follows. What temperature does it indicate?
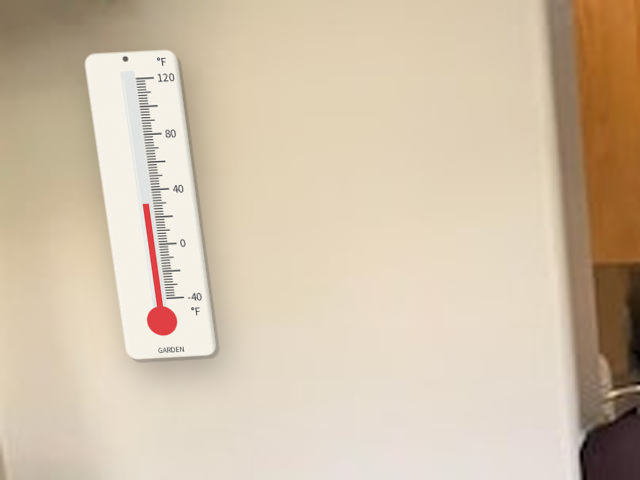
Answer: 30 °F
